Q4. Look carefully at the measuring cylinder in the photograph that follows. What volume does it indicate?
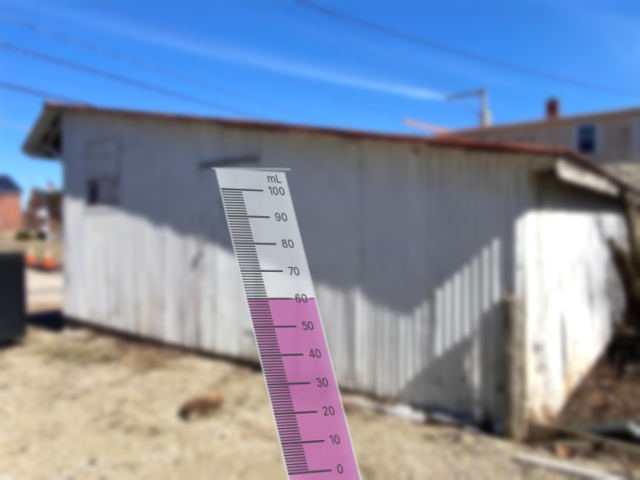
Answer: 60 mL
